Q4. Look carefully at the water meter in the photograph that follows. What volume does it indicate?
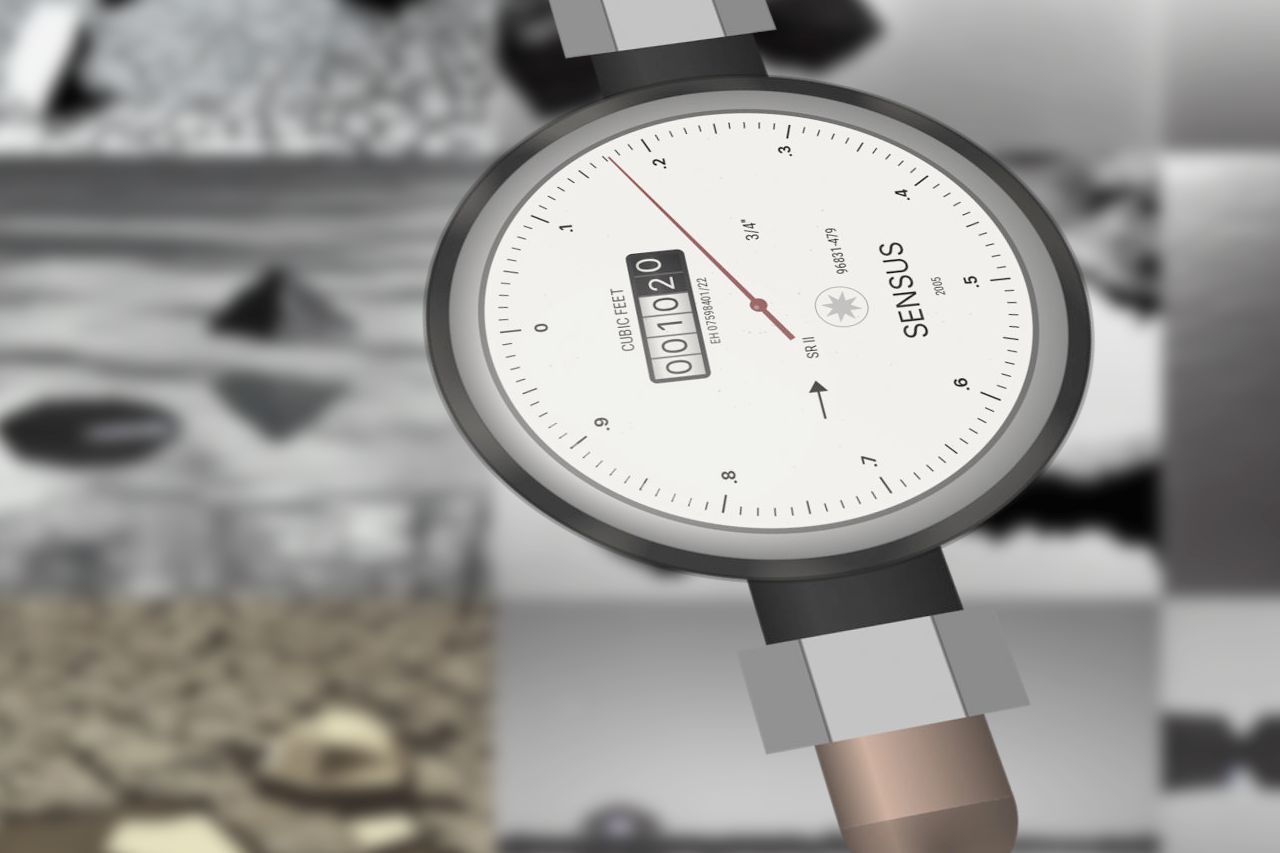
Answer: 1020.17 ft³
